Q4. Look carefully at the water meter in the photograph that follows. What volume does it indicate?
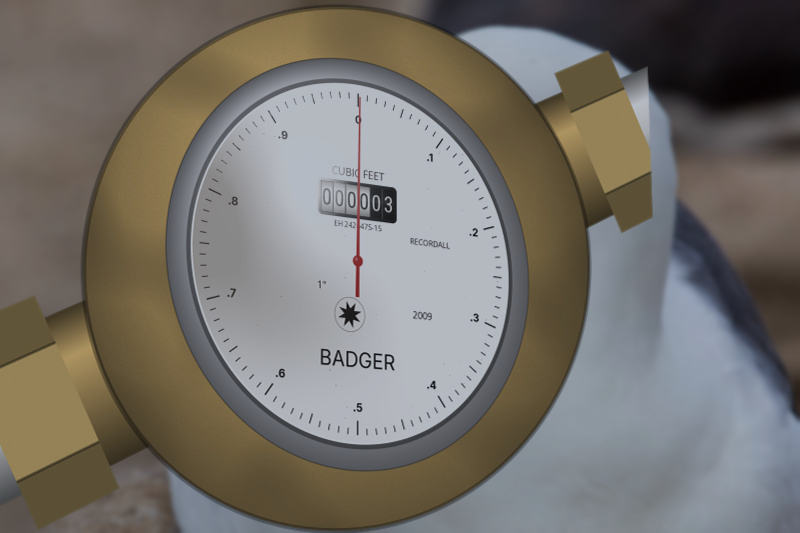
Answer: 3.00 ft³
